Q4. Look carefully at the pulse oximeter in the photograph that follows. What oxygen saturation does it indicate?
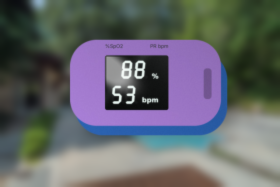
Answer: 88 %
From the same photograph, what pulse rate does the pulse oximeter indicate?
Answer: 53 bpm
